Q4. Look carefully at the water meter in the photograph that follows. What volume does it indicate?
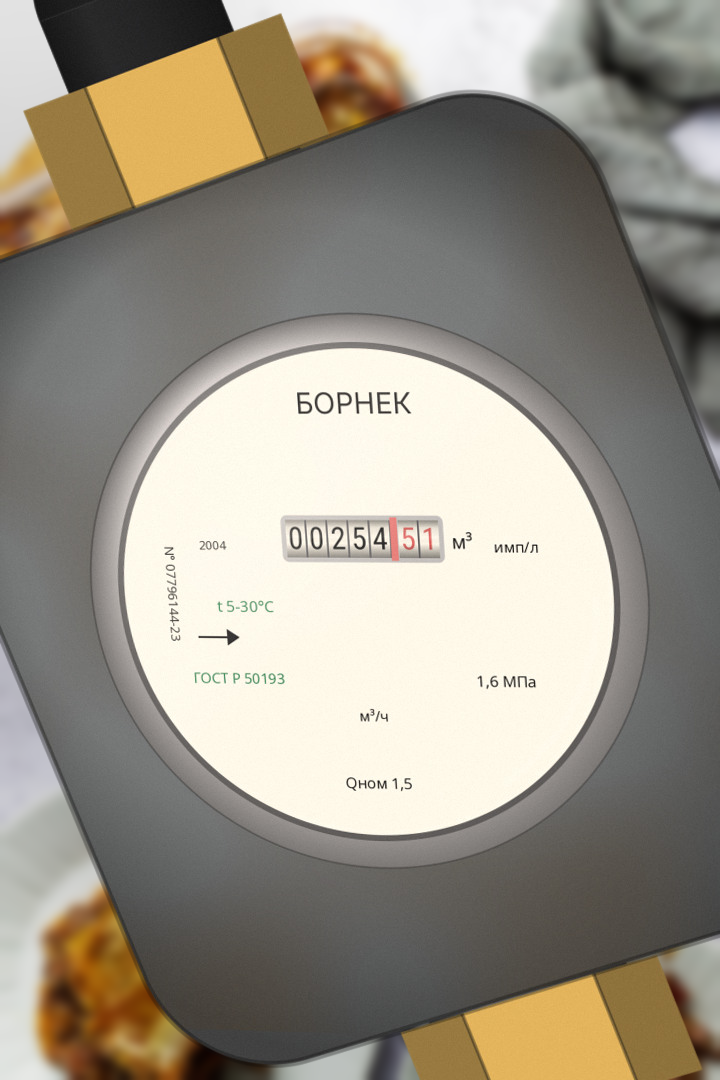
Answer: 254.51 m³
